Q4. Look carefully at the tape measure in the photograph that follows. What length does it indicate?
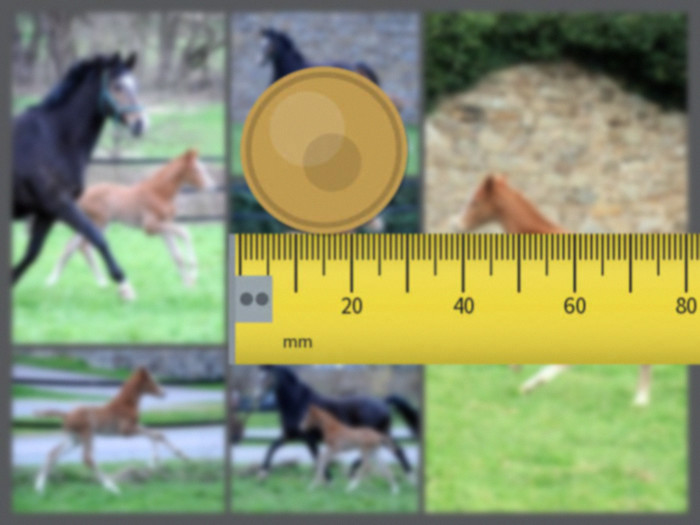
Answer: 30 mm
